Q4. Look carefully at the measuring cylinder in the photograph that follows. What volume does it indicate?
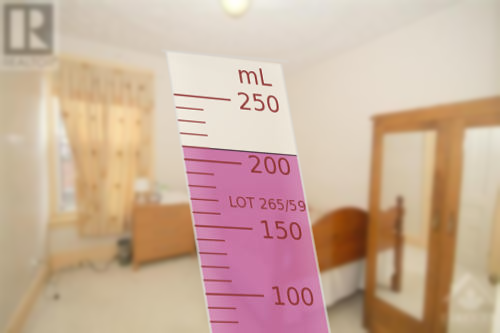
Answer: 210 mL
